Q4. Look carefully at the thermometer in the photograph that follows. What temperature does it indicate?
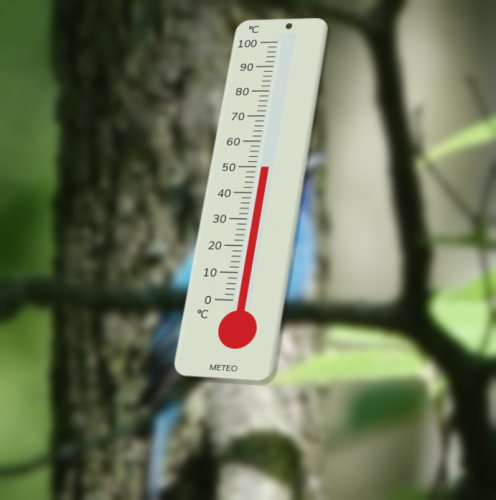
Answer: 50 °C
